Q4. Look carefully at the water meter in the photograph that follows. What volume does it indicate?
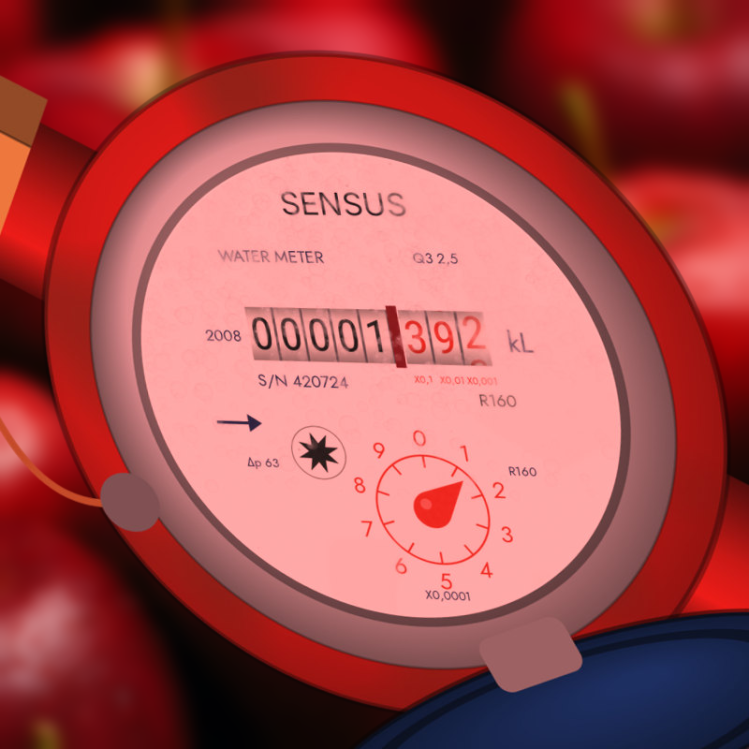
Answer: 1.3921 kL
